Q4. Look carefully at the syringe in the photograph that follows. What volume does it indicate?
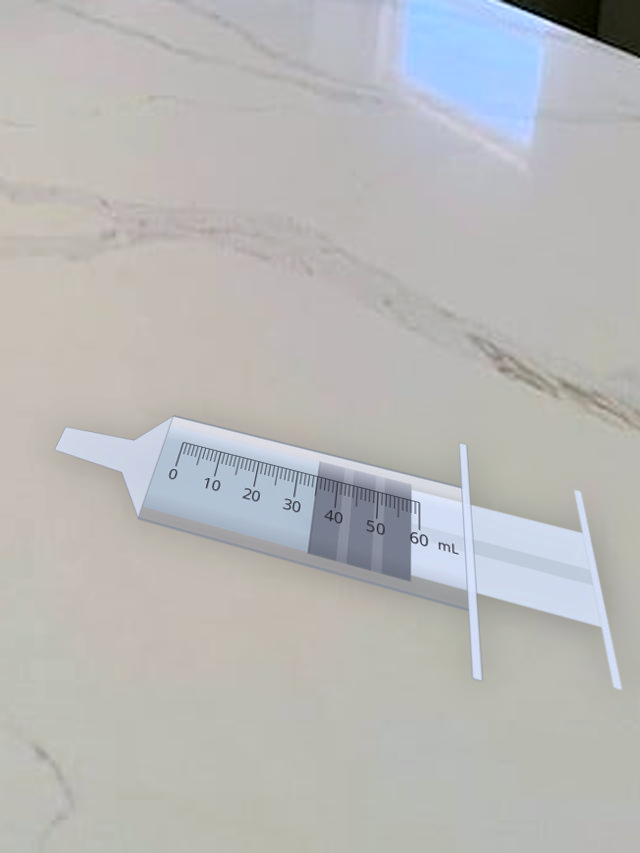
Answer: 35 mL
